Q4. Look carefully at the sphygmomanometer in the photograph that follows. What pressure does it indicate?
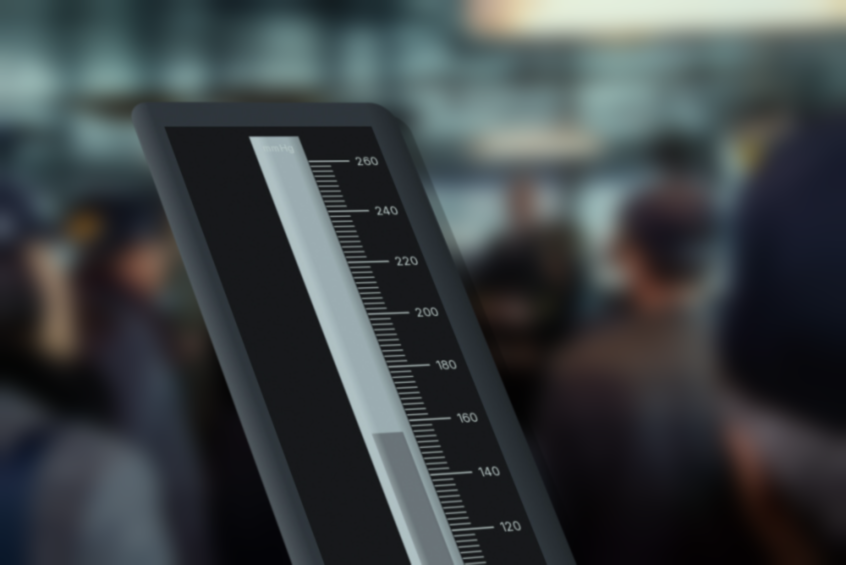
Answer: 156 mmHg
